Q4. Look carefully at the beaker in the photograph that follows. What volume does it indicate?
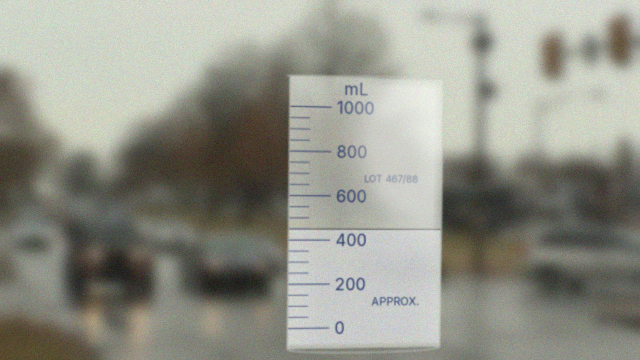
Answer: 450 mL
